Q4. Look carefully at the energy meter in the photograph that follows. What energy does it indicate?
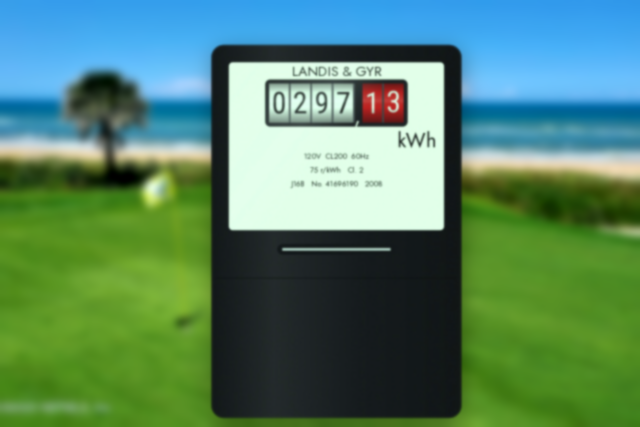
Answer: 297.13 kWh
